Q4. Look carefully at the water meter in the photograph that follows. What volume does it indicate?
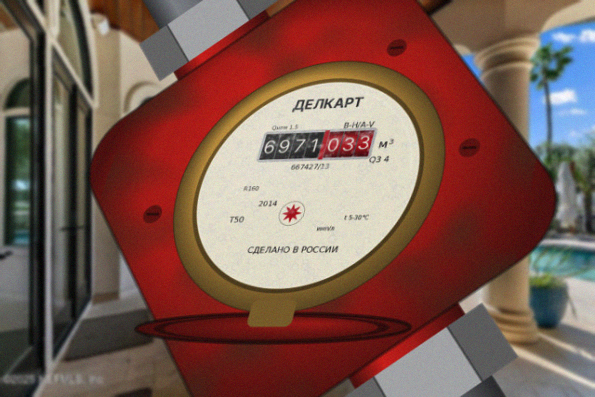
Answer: 6971.033 m³
